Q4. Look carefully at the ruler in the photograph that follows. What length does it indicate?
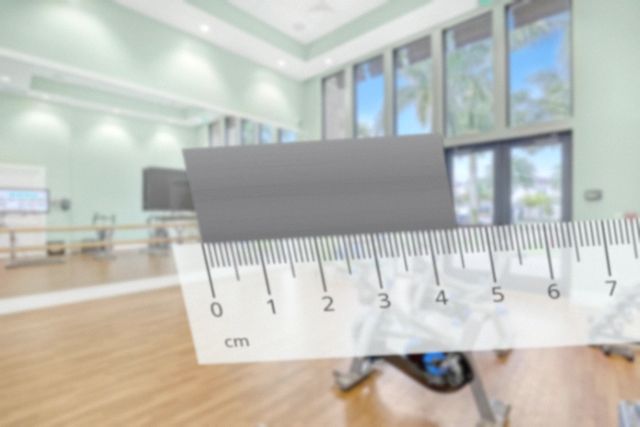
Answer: 4.5 cm
